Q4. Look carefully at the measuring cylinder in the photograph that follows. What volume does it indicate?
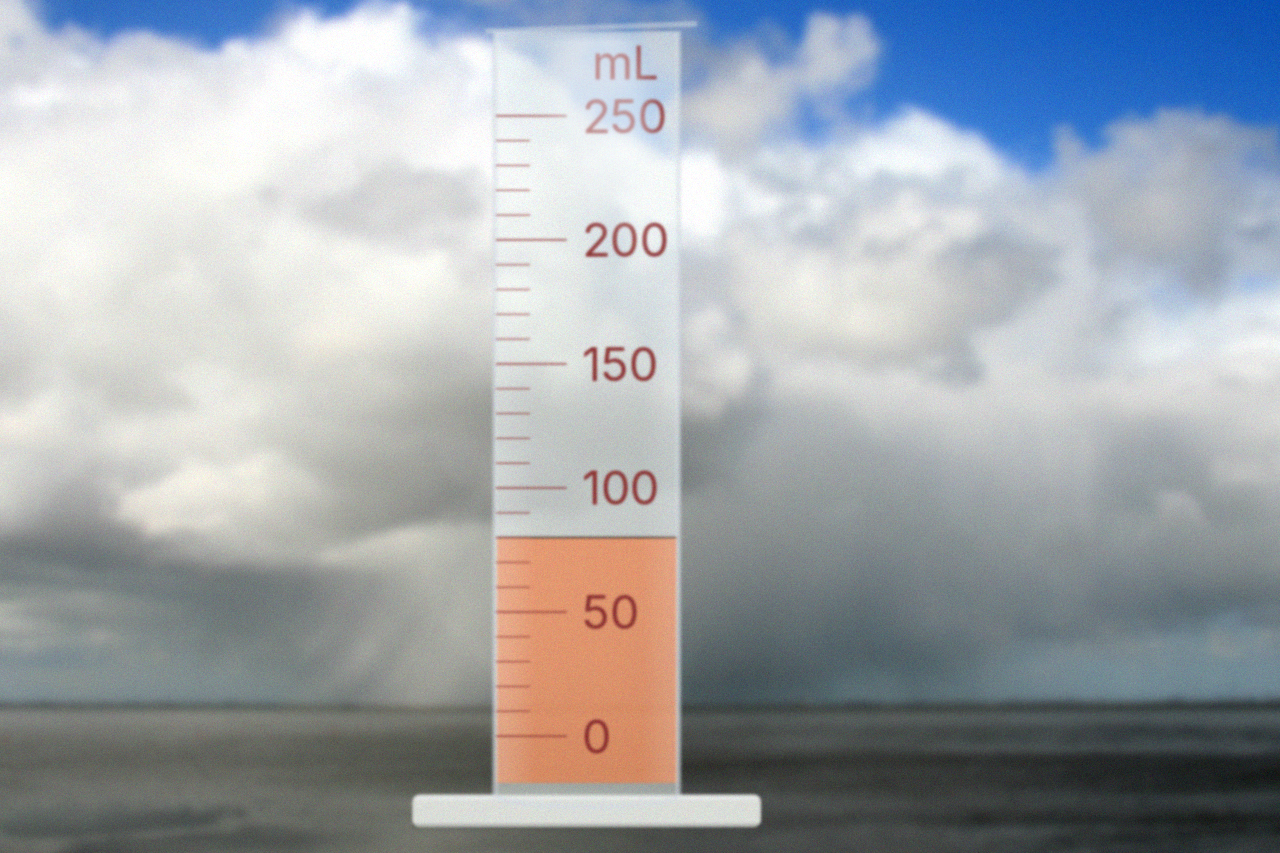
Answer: 80 mL
